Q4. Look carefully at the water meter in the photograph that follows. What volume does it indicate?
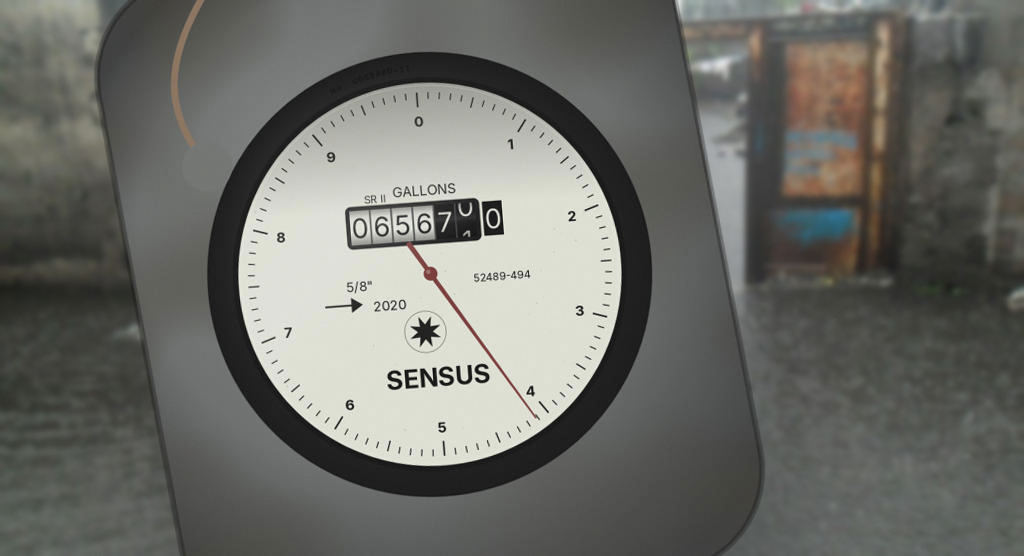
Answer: 656704.1 gal
